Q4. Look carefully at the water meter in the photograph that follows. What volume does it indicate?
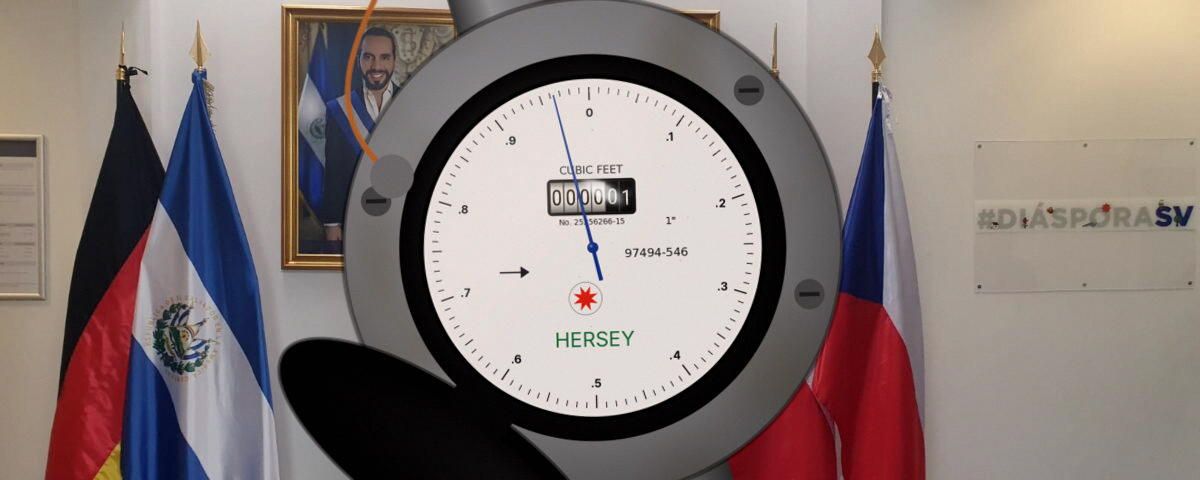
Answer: 0.96 ft³
